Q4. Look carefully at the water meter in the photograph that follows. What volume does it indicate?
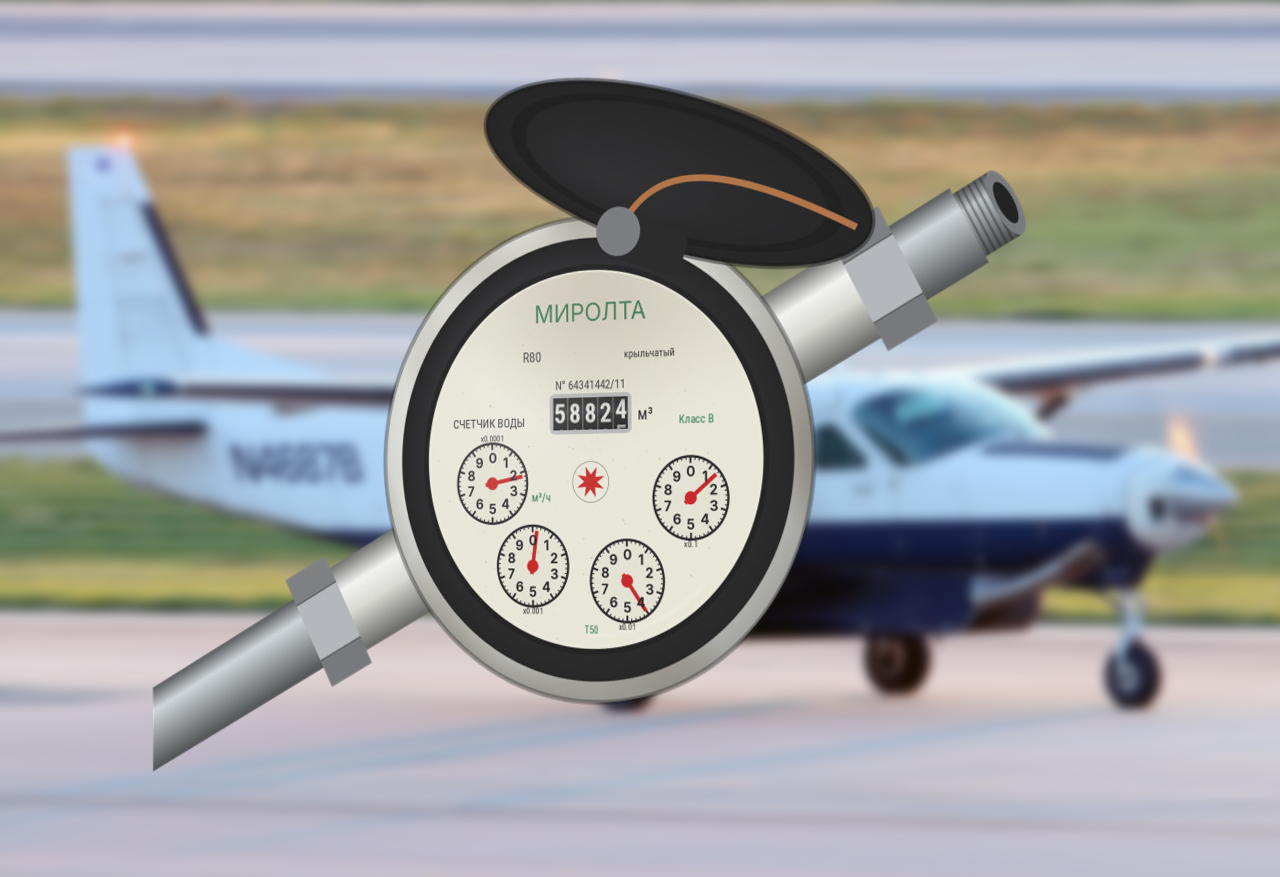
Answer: 58824.1402 m³
